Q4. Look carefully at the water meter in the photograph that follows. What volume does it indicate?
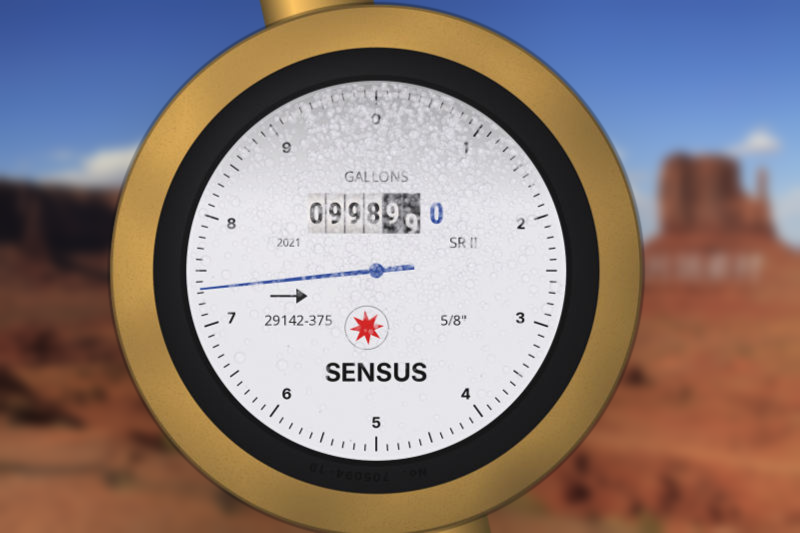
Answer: 998987.3 gal
